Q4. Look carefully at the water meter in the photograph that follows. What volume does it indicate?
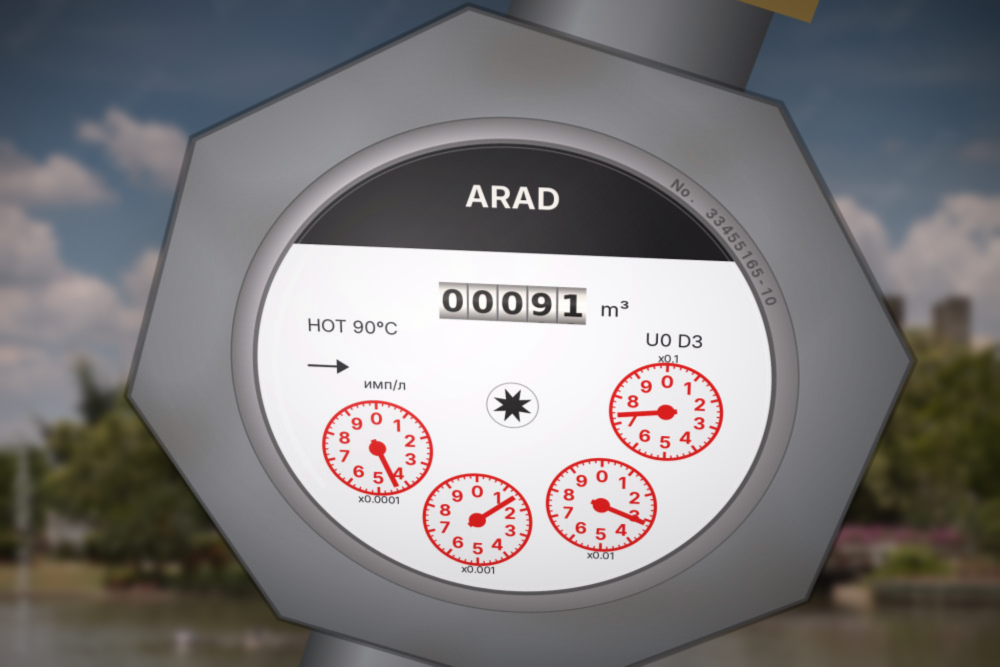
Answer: 91.7314 m³
